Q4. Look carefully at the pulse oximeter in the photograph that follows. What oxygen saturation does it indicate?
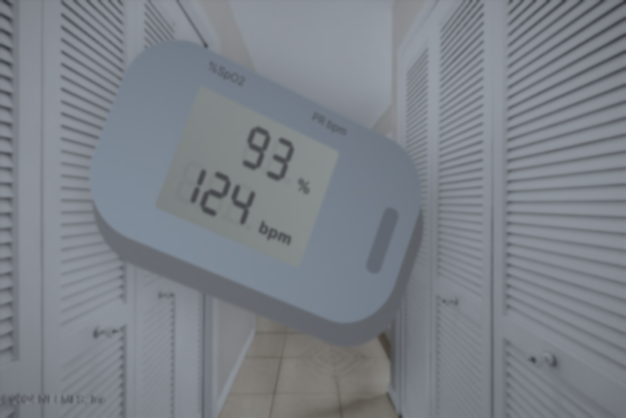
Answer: 93 %
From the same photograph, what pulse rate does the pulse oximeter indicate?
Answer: 124 bpm
